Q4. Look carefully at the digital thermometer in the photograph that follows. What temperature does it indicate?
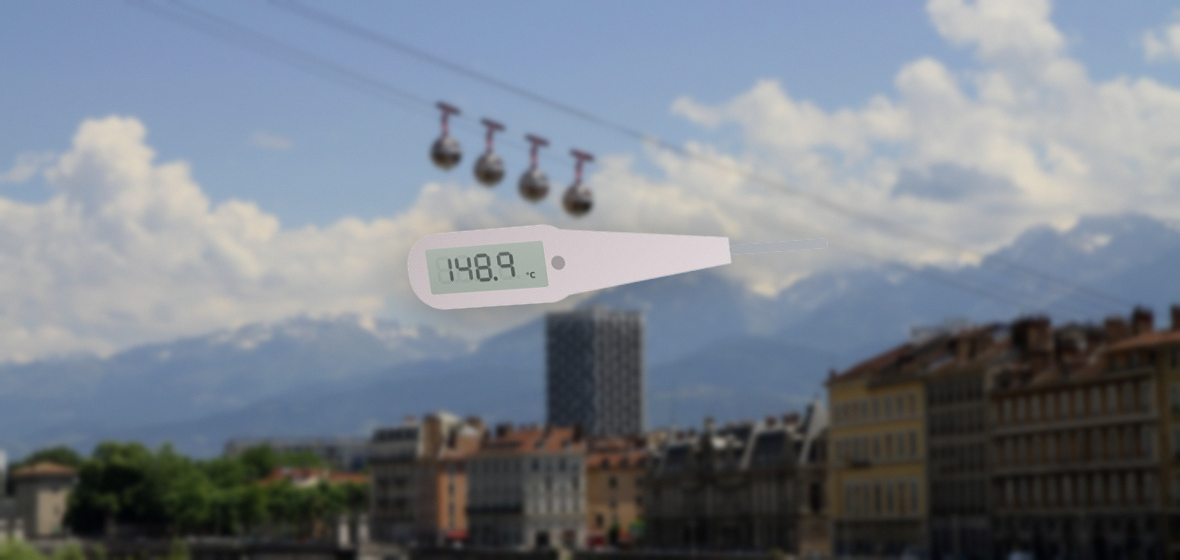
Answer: 148.9 °C
